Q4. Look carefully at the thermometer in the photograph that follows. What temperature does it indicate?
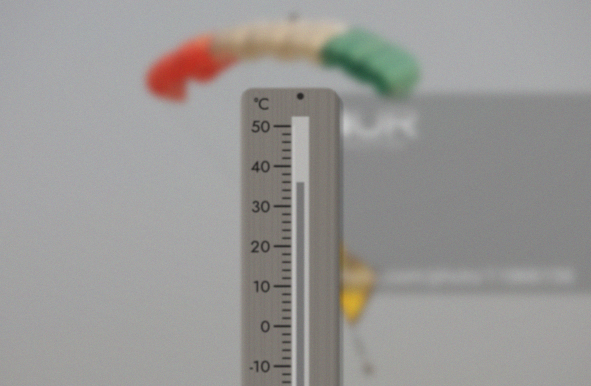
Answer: 36 °C
